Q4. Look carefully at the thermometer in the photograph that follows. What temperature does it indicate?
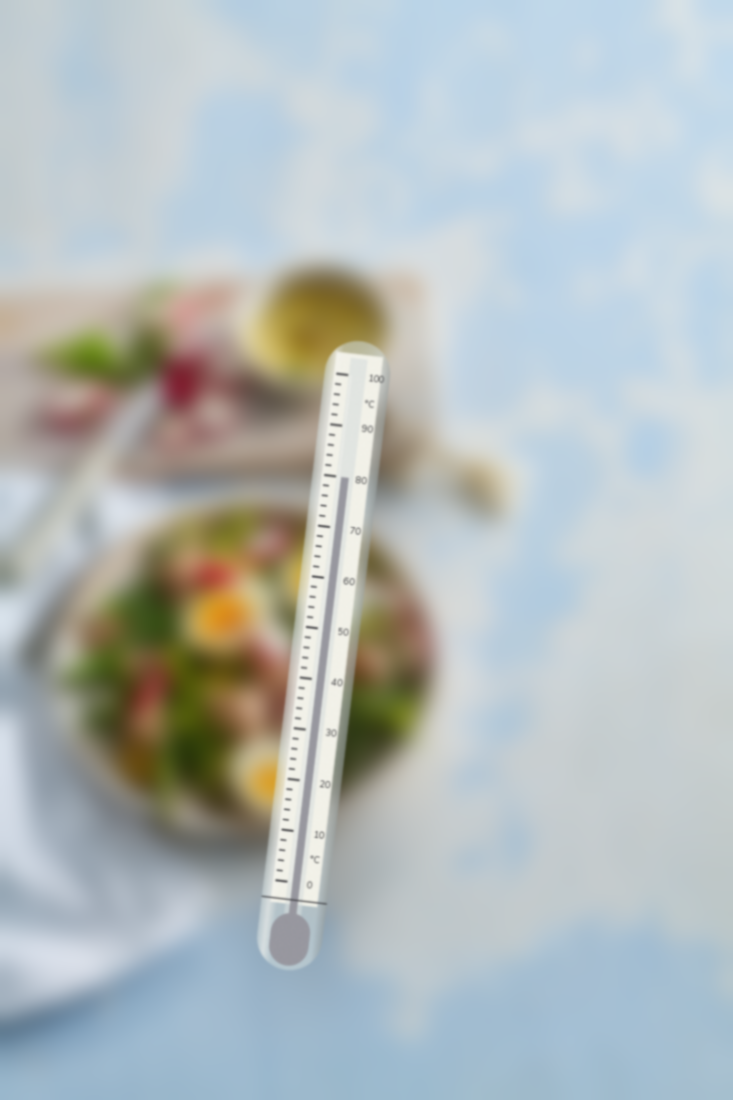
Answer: 80 °C
